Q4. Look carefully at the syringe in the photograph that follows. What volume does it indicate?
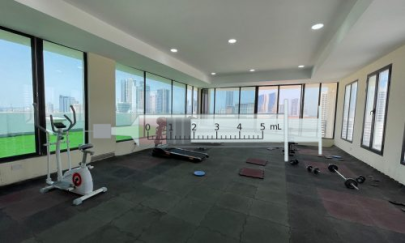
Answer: 0.8 mL
